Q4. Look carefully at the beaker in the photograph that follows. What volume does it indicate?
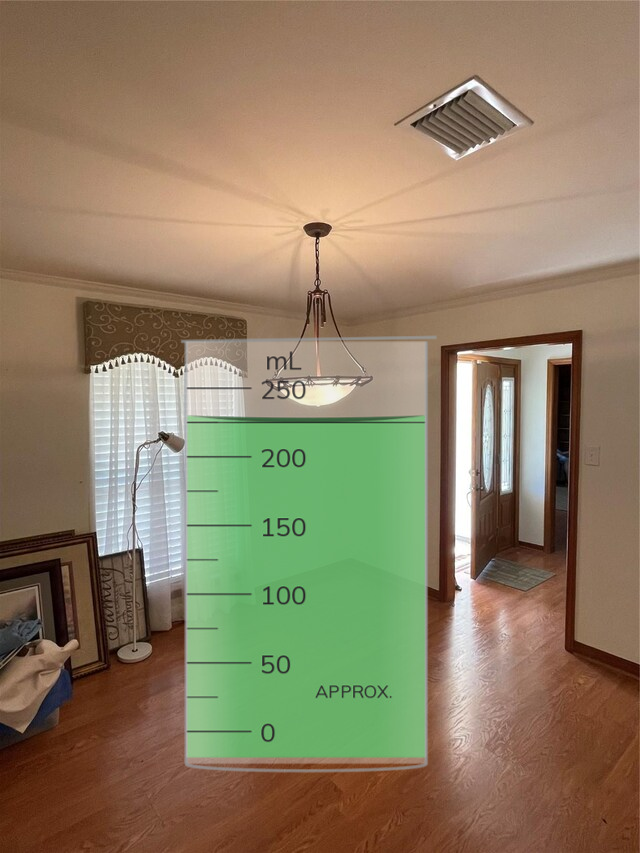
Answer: 225 mL
